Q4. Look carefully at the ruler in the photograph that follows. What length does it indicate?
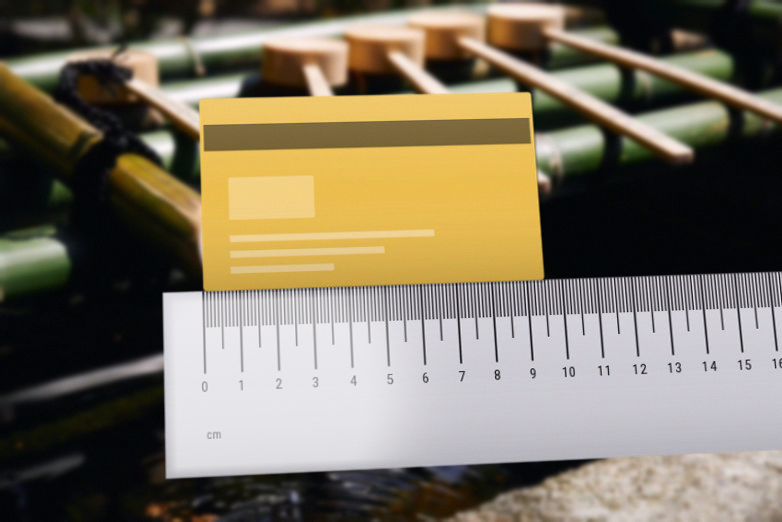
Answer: 9.5 cm
